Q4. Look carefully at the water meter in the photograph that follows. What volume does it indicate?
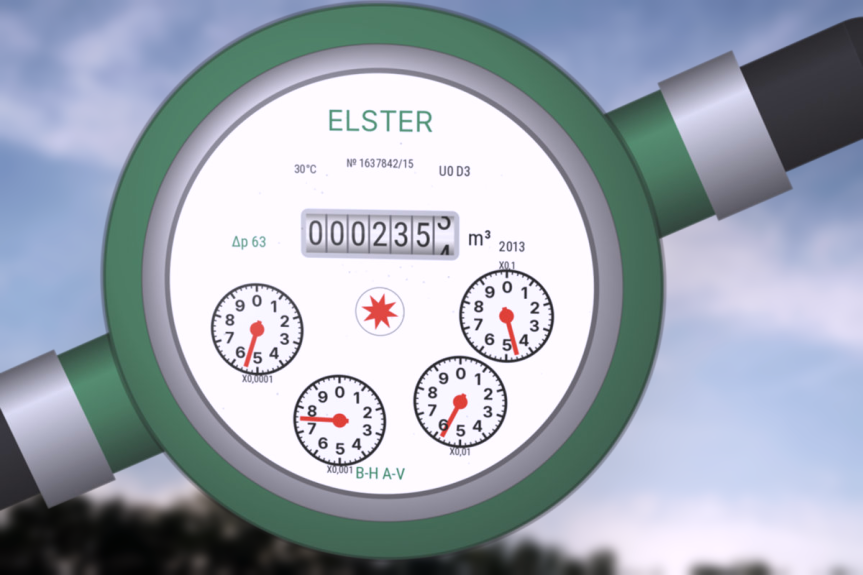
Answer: 2353.4575 m³
